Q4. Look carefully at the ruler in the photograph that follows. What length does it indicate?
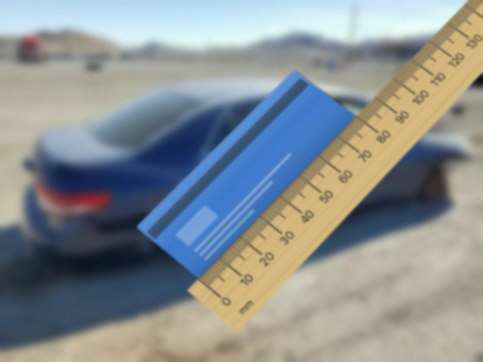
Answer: 80 mm
